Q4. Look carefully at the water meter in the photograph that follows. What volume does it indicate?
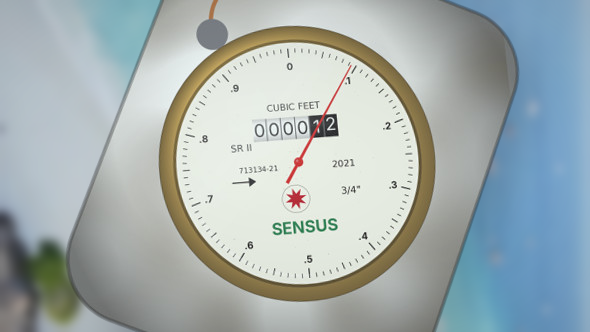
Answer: 12.09 ft³
